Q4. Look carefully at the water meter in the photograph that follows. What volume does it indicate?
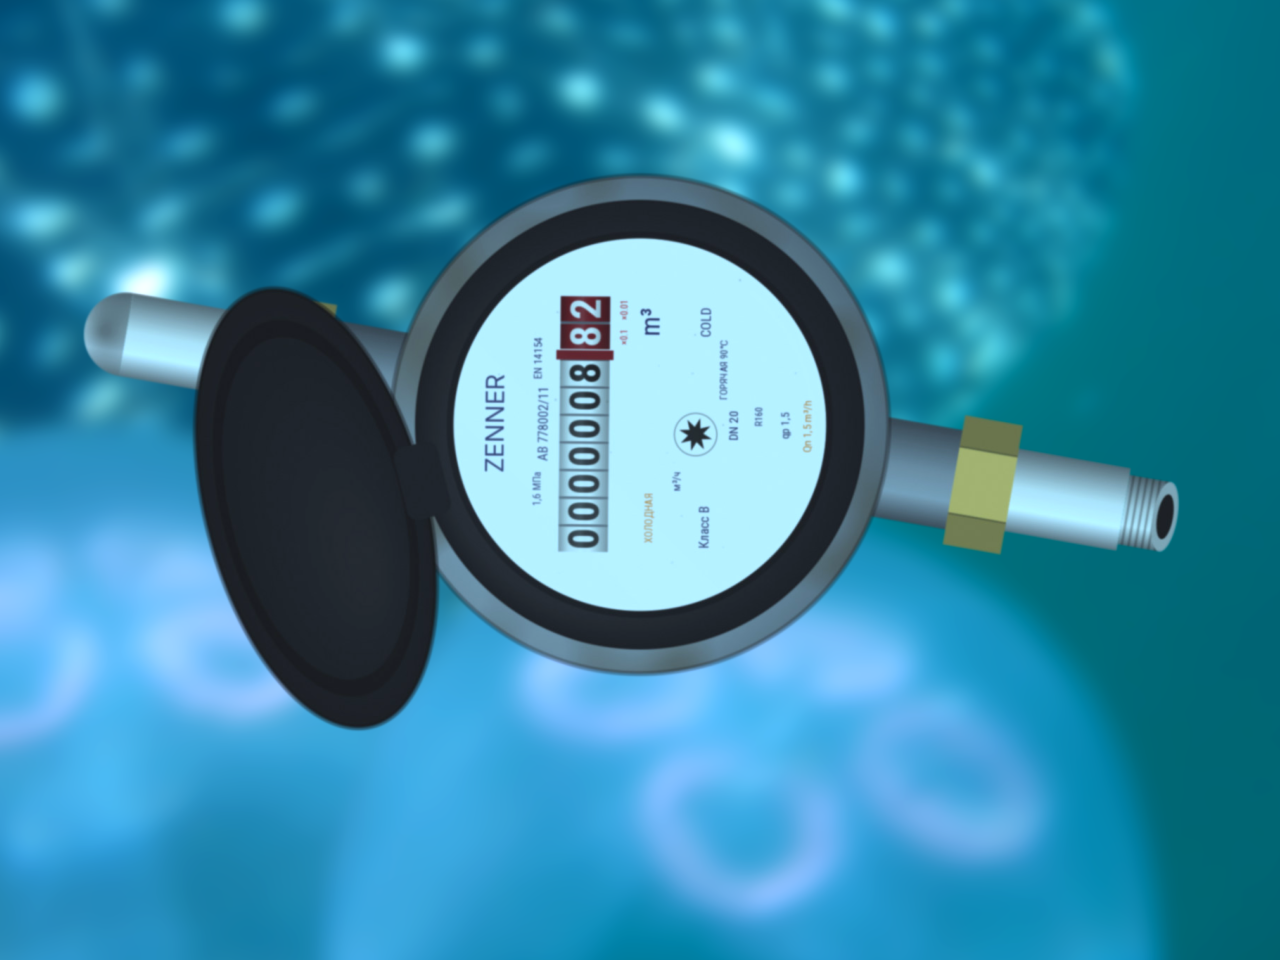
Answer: 8.82 m³
